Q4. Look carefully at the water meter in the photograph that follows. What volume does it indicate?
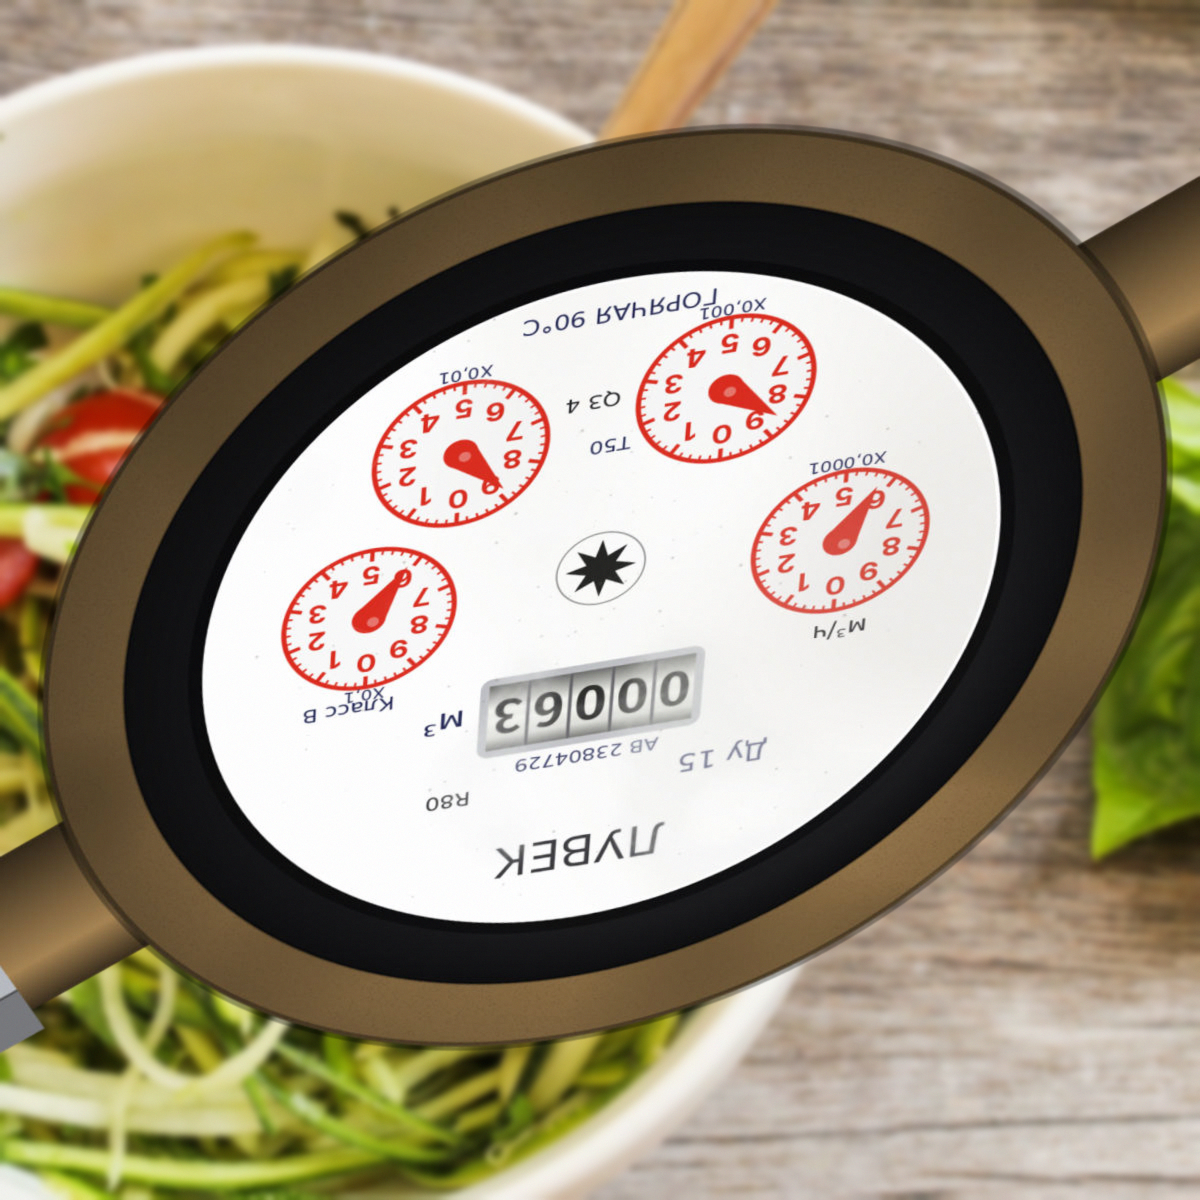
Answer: 63.5885 m³
